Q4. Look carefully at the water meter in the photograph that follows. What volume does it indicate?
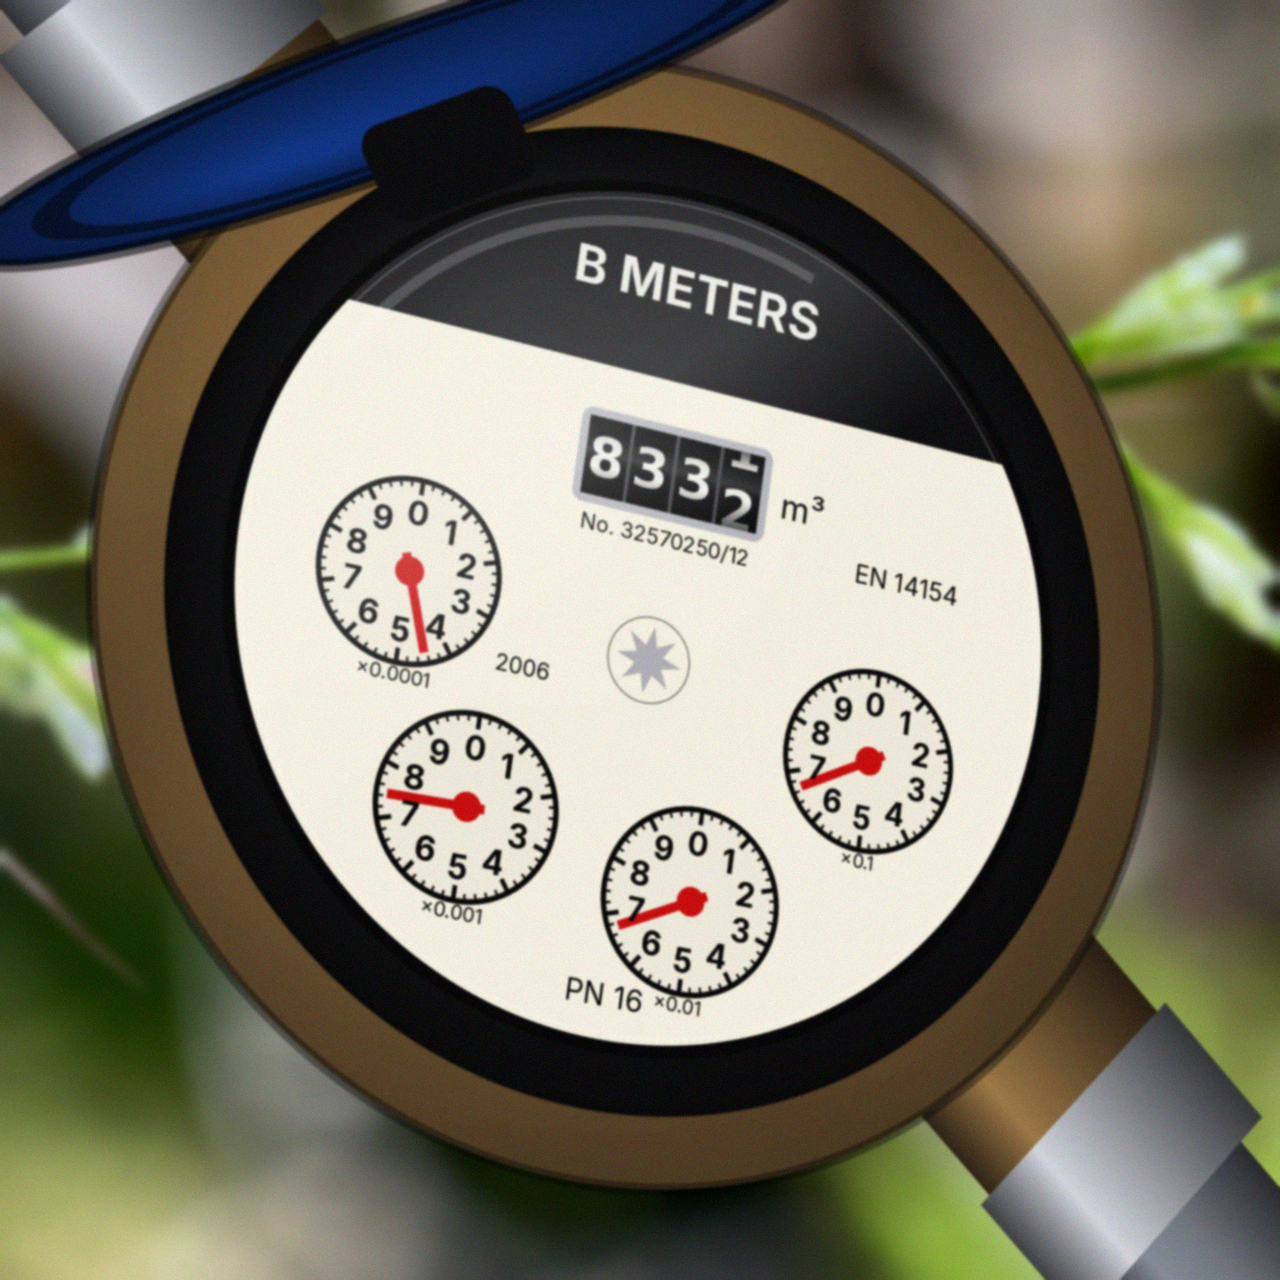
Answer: 8331.6674 m³
